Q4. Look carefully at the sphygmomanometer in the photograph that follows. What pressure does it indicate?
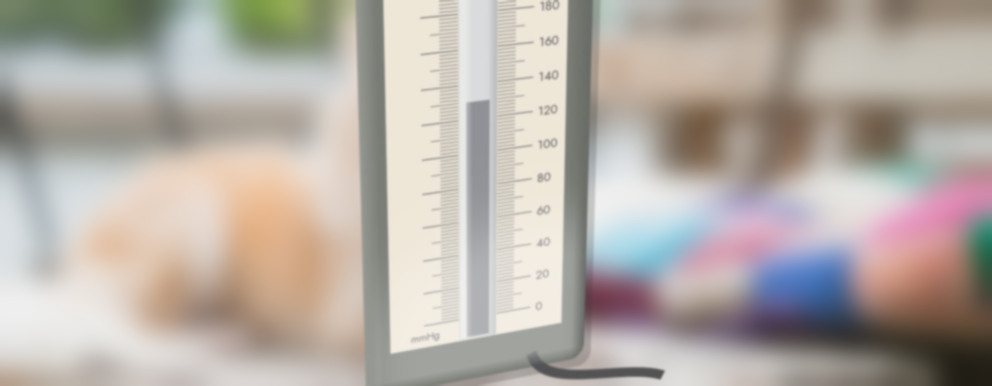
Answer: 130 mmHg
